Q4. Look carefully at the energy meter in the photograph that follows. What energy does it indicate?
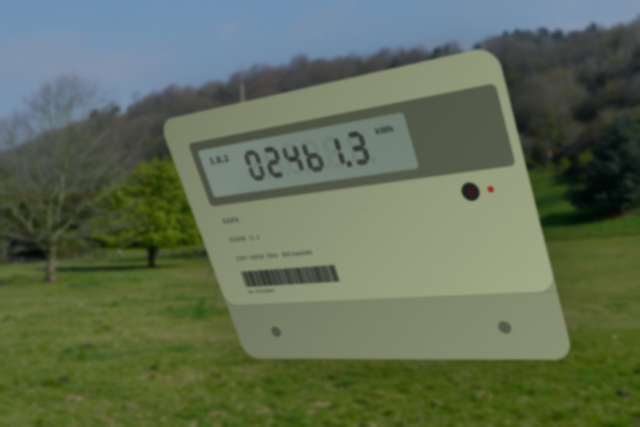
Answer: 2461.3 kWh
